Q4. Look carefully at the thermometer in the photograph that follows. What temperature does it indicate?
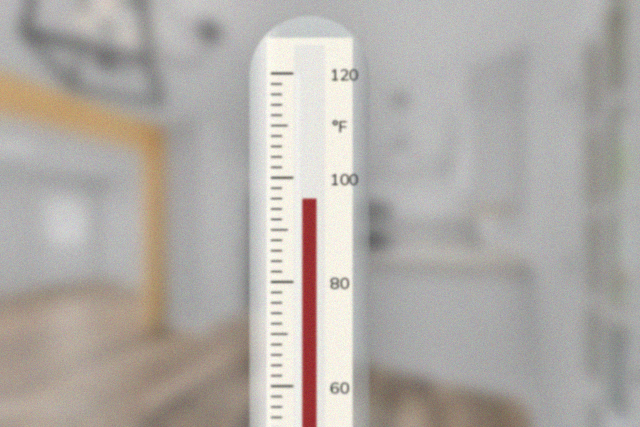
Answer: 96 °F
